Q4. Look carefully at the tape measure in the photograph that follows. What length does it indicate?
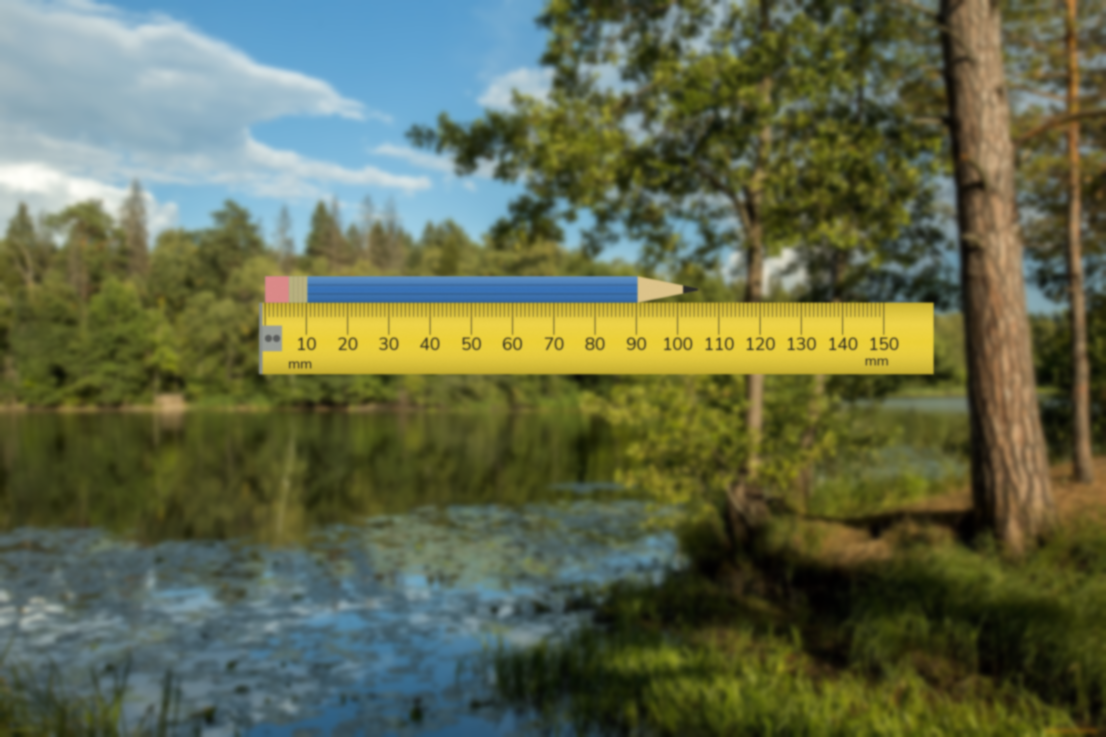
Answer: 105 mm
